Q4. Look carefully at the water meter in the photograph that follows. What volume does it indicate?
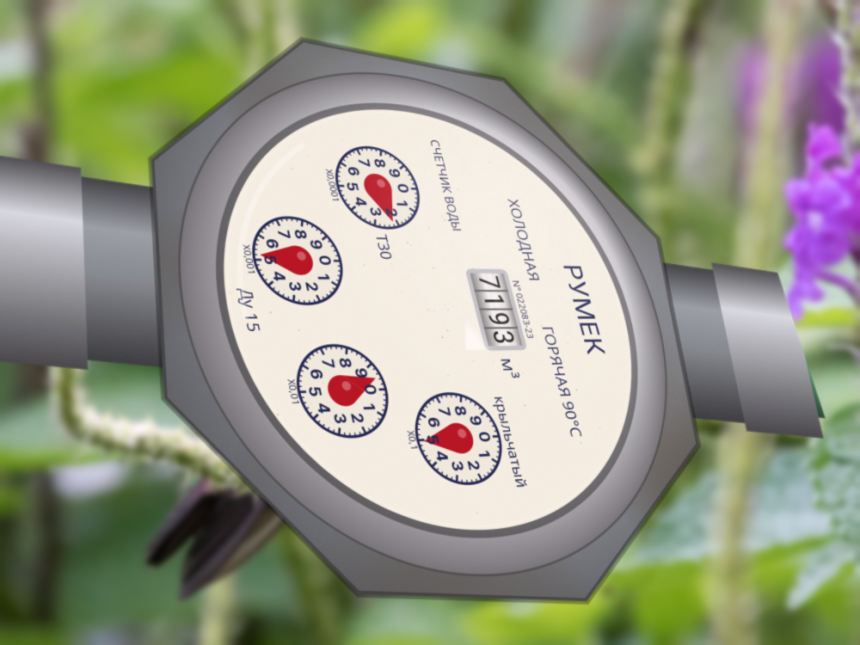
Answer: 7193.4952 m³
